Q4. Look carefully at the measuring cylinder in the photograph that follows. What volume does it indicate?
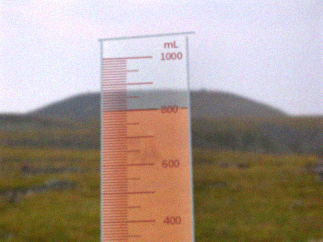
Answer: 800 mL
